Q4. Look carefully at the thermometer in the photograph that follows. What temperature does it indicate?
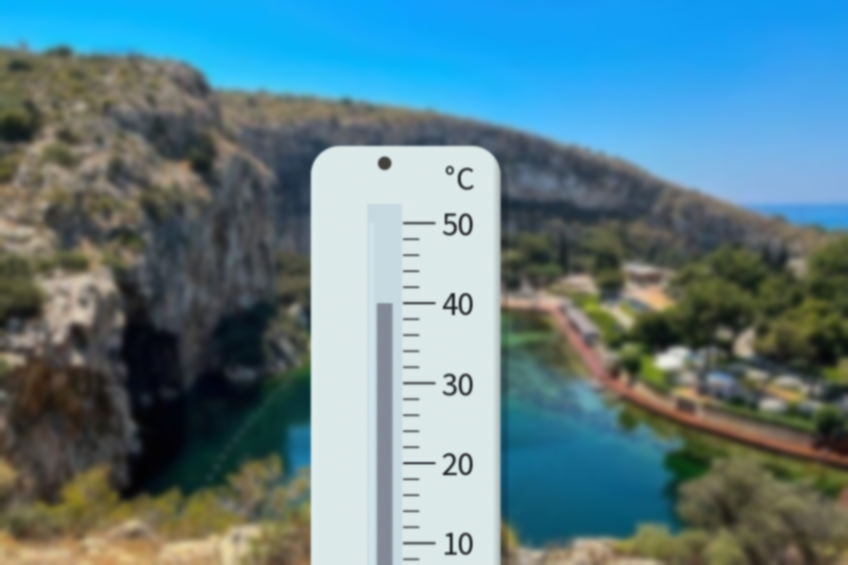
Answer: 40 °C
